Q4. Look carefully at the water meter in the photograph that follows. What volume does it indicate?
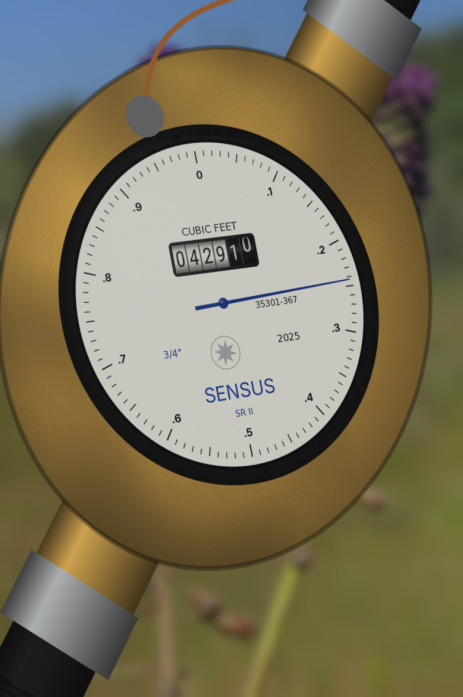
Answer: 42910.24 ft³
